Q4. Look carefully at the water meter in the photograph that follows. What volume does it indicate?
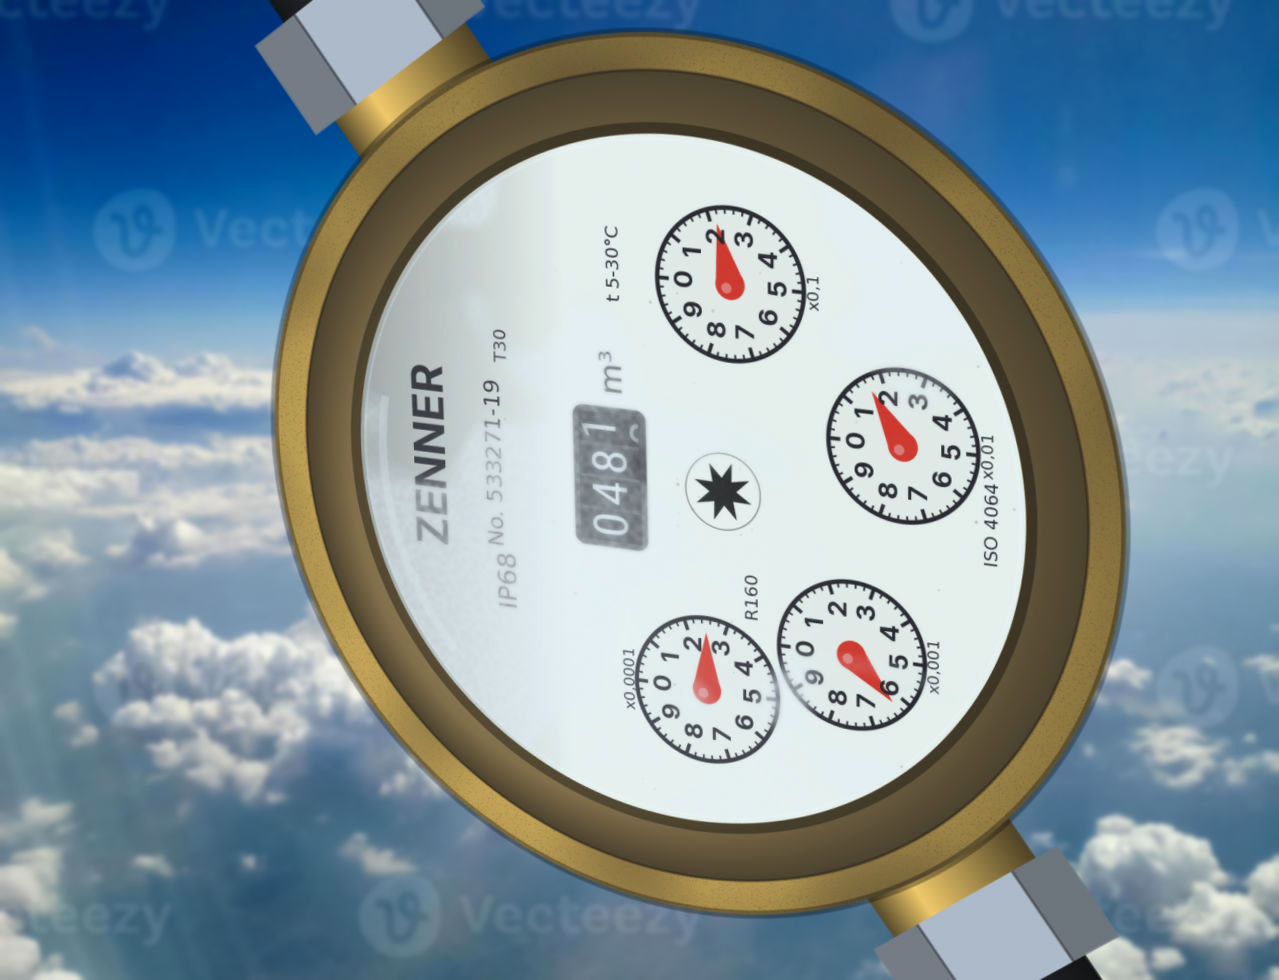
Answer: 481.2162 m³
